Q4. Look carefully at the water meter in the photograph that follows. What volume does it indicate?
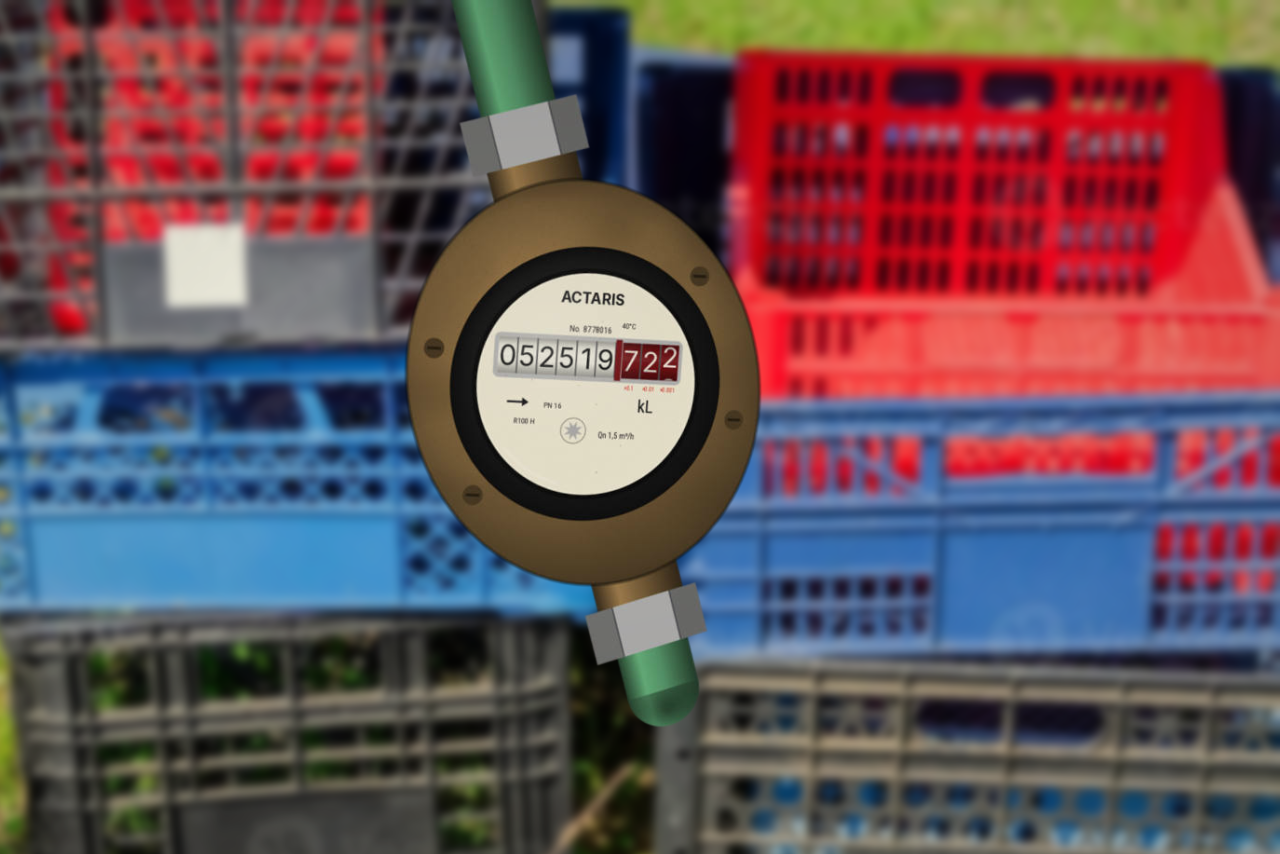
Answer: 52519.722 kL
